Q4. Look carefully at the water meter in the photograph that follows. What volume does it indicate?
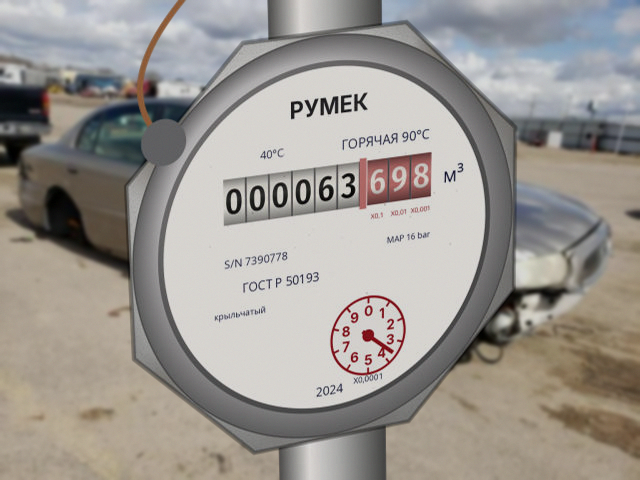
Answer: 63.6983 m³
